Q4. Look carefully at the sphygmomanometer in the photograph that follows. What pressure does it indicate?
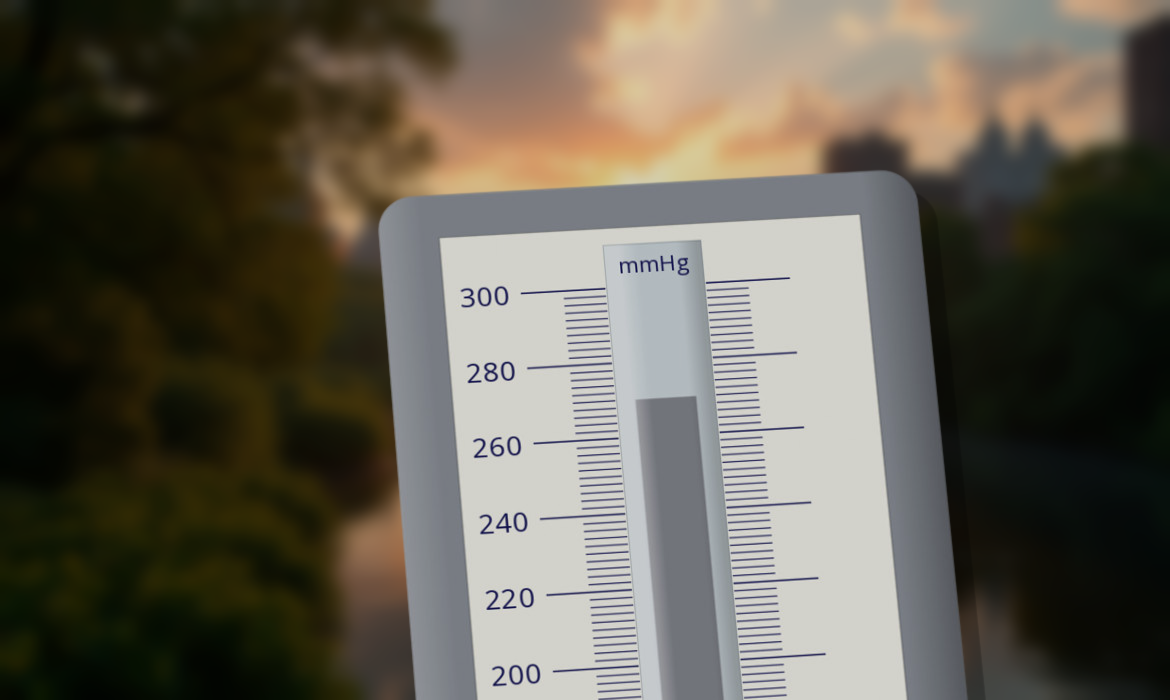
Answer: 270 mmHg
